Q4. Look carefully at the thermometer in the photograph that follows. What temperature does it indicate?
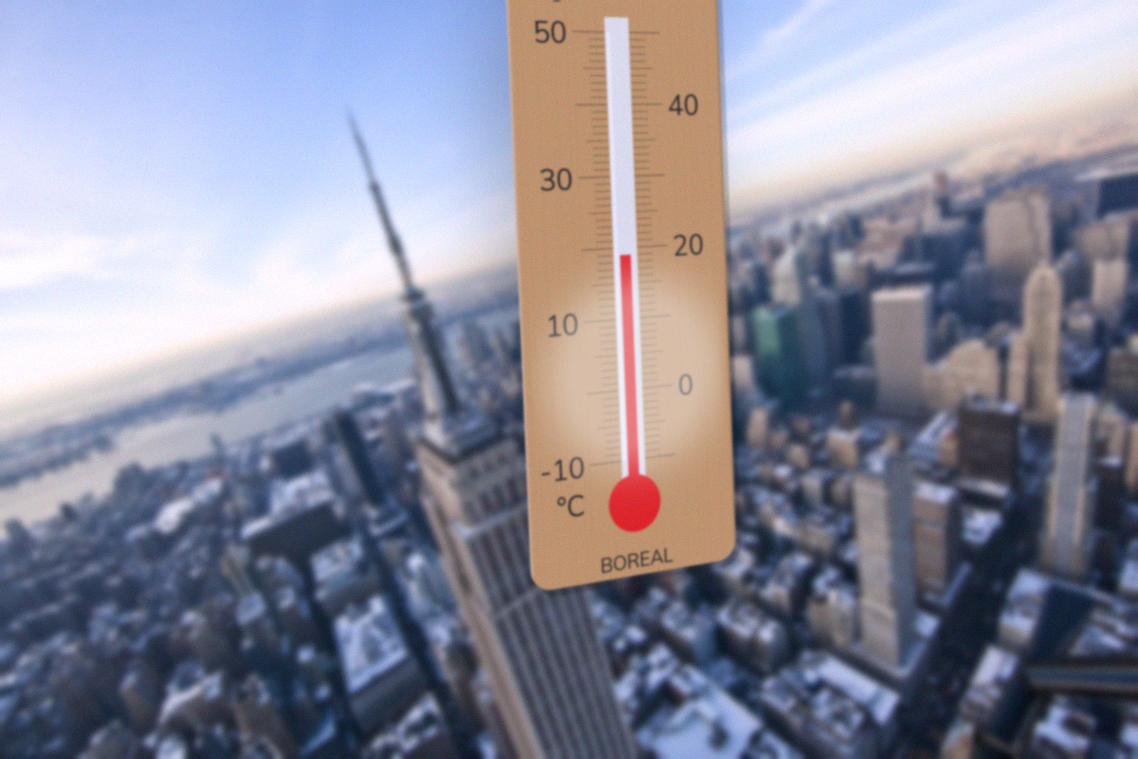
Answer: 19 °C
